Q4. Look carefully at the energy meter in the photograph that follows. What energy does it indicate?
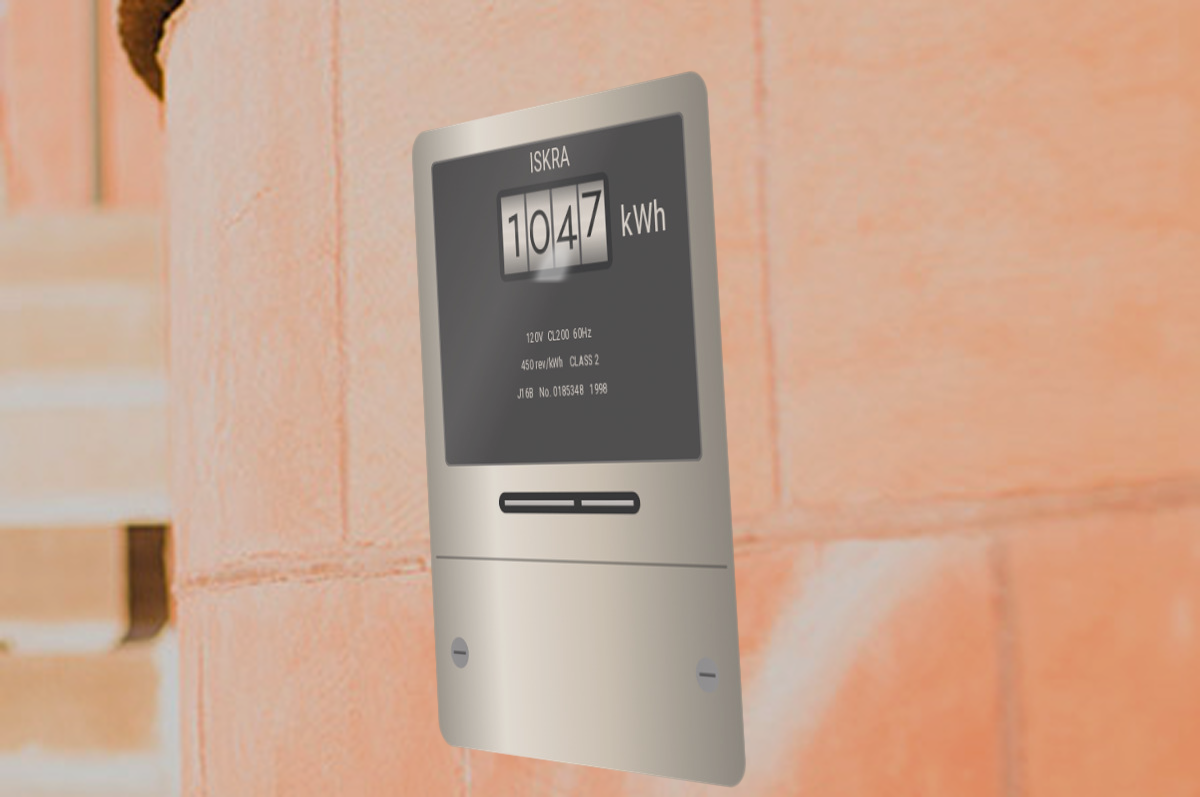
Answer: 1047 kWh
